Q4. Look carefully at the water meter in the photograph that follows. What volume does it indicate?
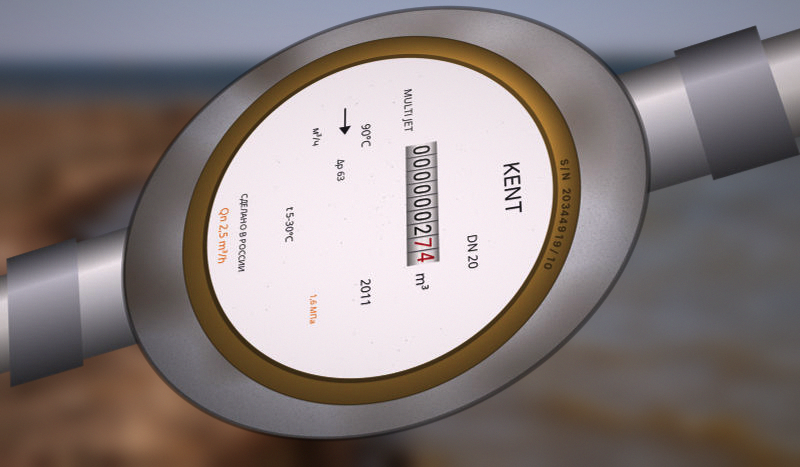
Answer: 2.74 m³
